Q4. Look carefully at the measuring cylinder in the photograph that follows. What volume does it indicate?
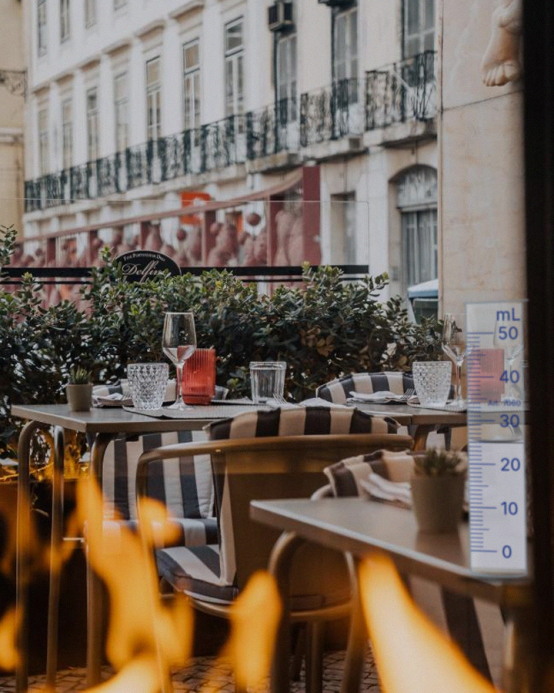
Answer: 25 mL
